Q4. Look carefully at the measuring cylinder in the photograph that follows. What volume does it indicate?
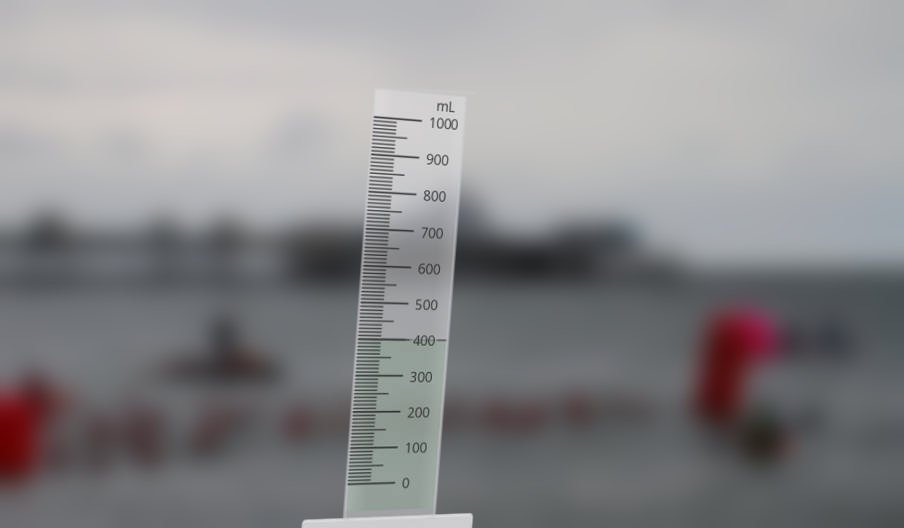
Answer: 400 mL
